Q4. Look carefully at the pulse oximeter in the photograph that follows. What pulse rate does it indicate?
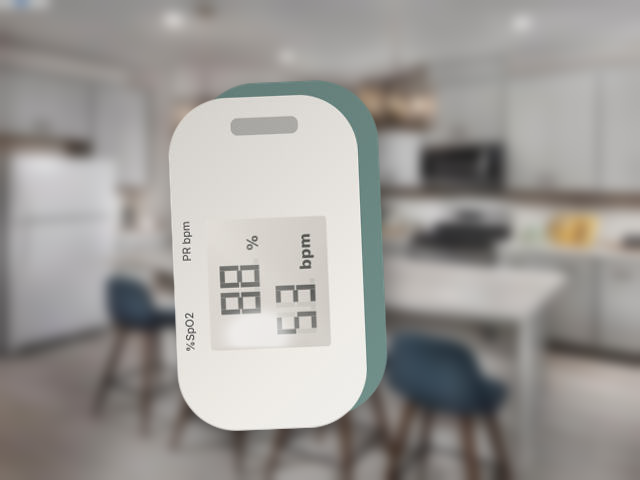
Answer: 53 bpm
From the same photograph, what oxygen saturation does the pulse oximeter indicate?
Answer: 88 %
